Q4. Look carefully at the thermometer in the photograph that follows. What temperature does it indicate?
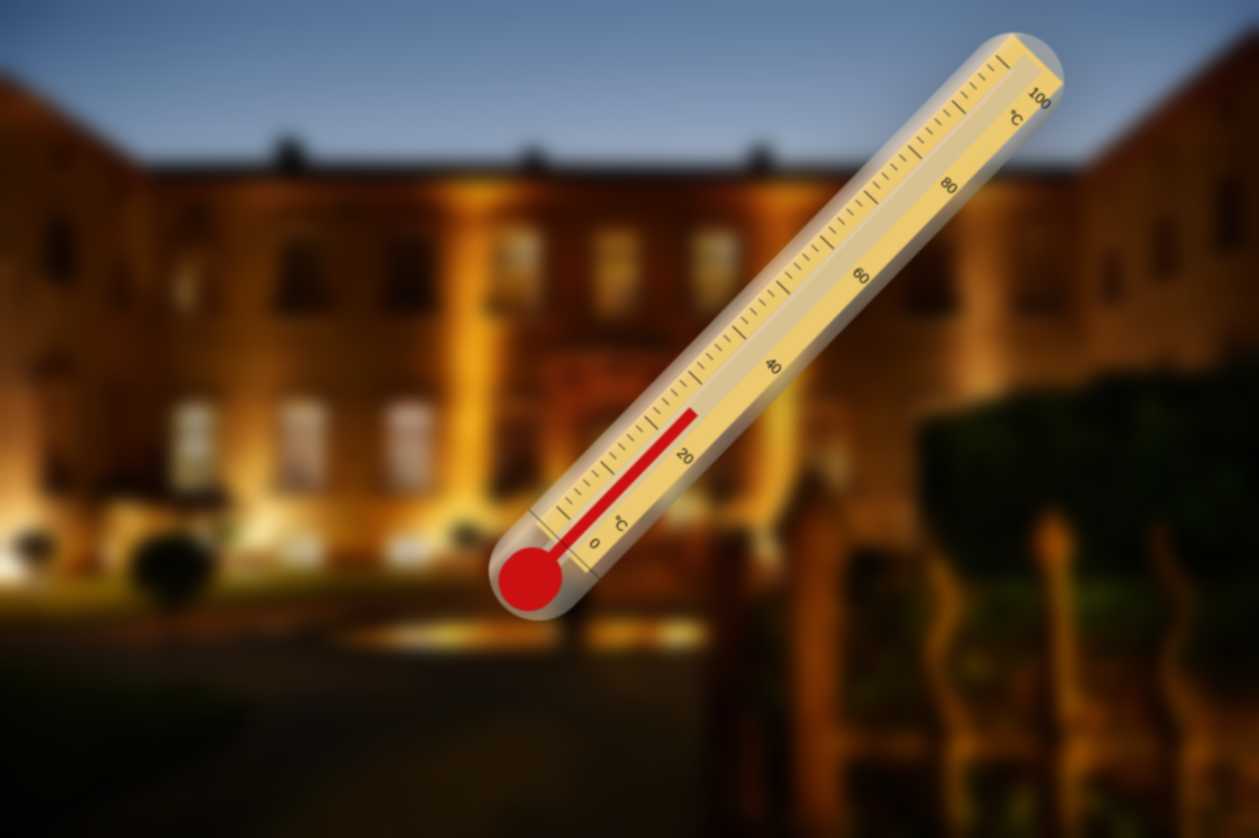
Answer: 26 °C
